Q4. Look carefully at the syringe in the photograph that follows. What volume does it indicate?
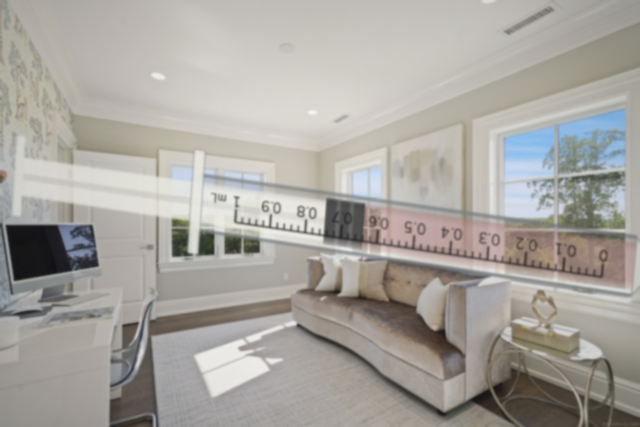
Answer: 0.64 mL
